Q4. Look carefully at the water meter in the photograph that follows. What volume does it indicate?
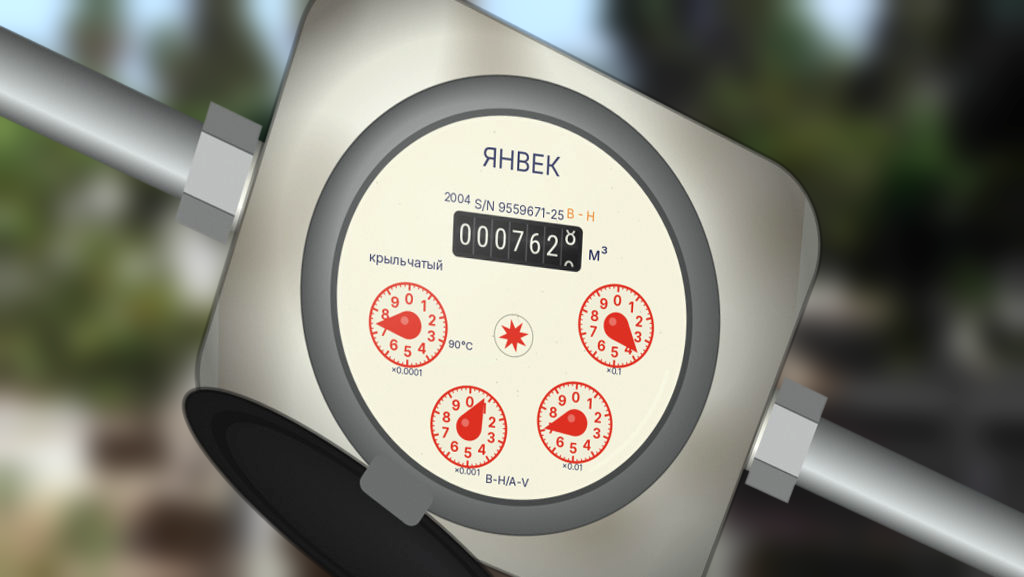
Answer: 7628.3707 m³
